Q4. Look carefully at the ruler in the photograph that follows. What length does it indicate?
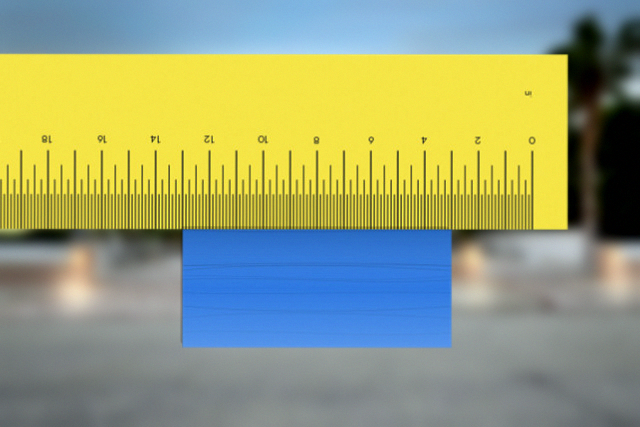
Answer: 10 in
